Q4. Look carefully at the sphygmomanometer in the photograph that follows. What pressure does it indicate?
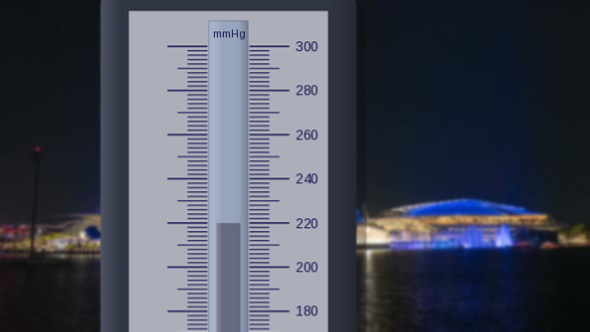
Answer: 220 mmHg
